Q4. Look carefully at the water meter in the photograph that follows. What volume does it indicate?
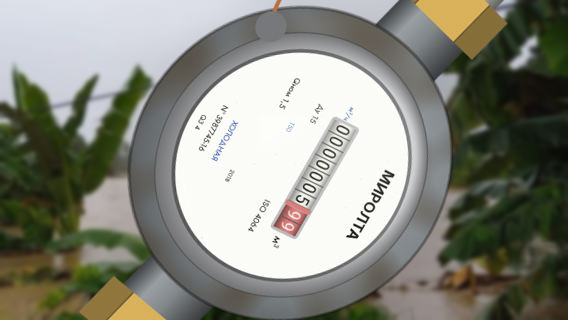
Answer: 5.99 m³
